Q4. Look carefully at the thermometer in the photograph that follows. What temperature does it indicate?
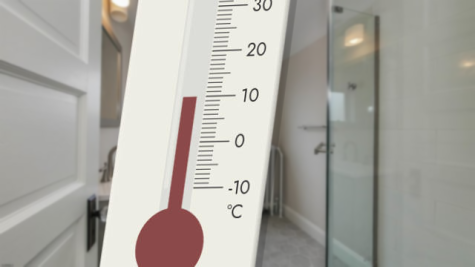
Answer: 10 °C
